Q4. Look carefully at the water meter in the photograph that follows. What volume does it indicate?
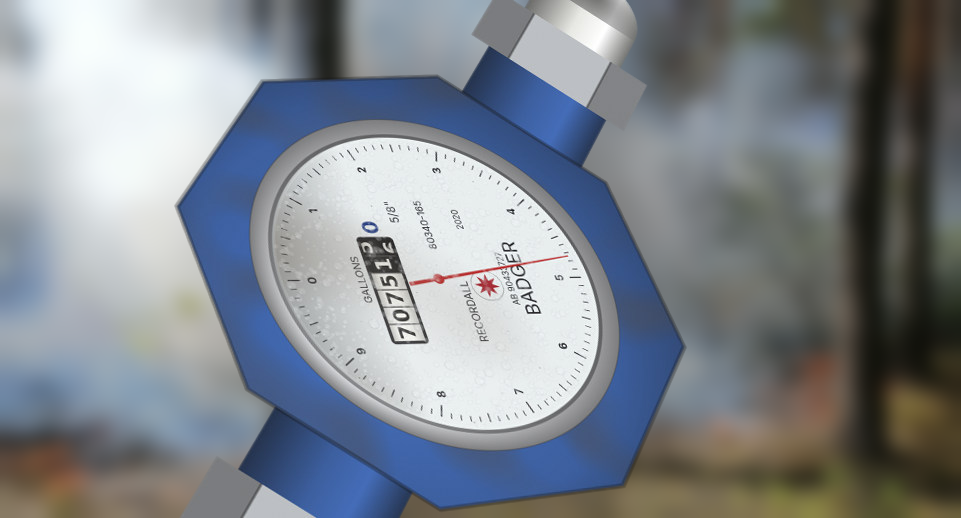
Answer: 7075154.7 gal
